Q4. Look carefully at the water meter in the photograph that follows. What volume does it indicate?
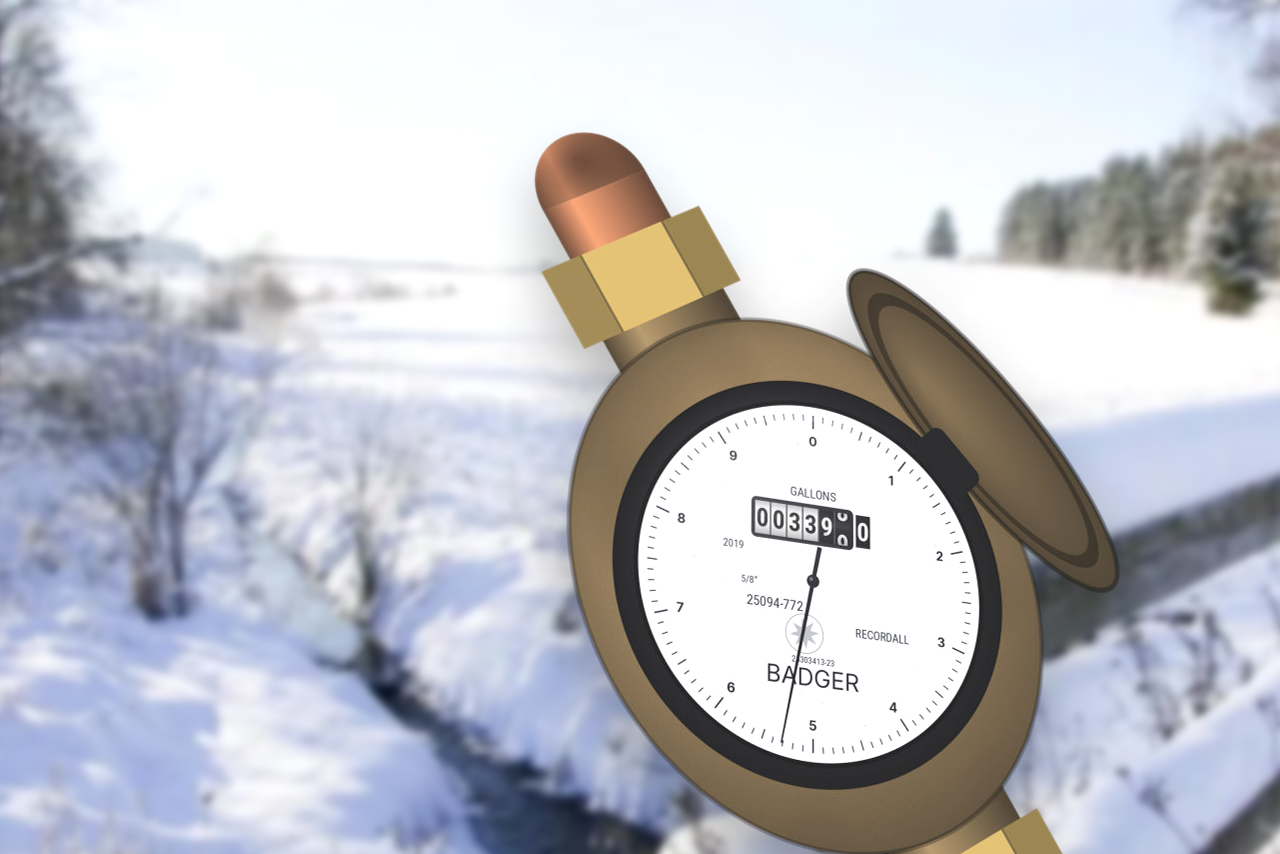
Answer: 33985.3 gal
